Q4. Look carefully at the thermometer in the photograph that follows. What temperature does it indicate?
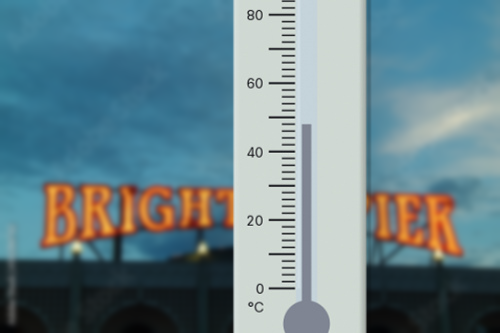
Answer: 48 °C
